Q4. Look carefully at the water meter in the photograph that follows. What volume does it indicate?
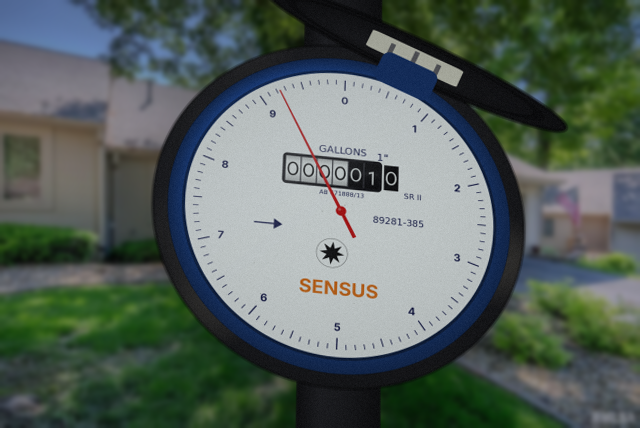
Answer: 9.2 gal
